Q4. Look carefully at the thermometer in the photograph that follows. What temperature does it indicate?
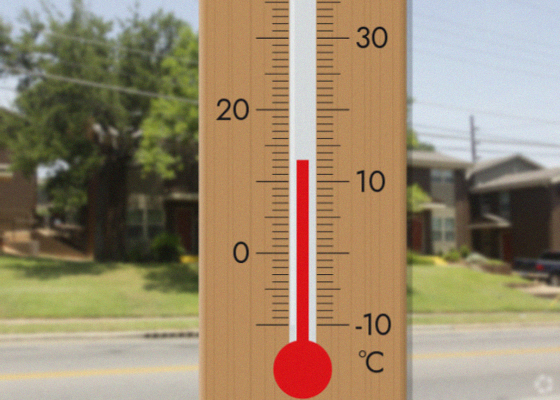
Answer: 13 °C
